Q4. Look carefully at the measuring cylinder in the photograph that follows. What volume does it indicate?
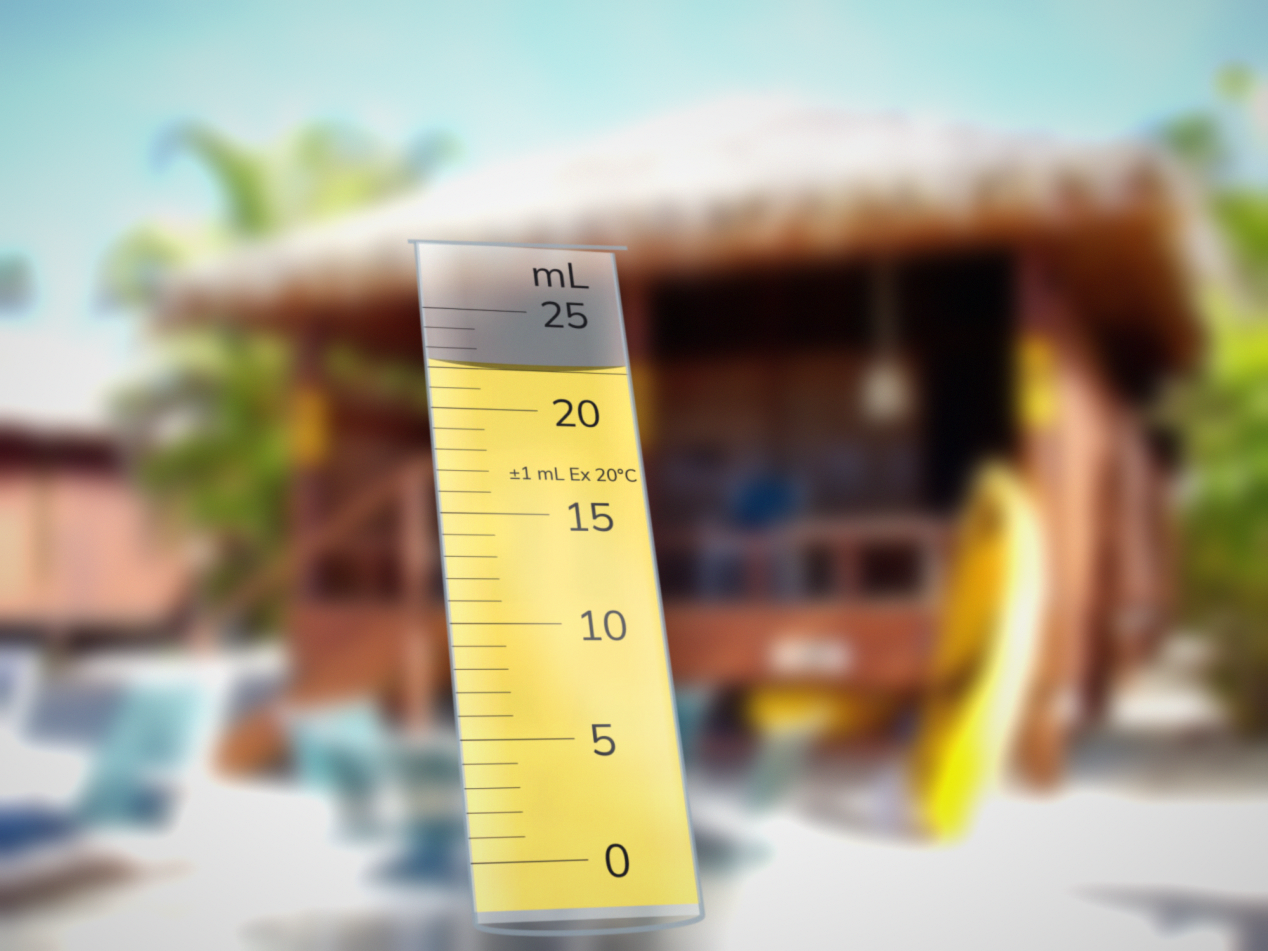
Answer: 22 mL
